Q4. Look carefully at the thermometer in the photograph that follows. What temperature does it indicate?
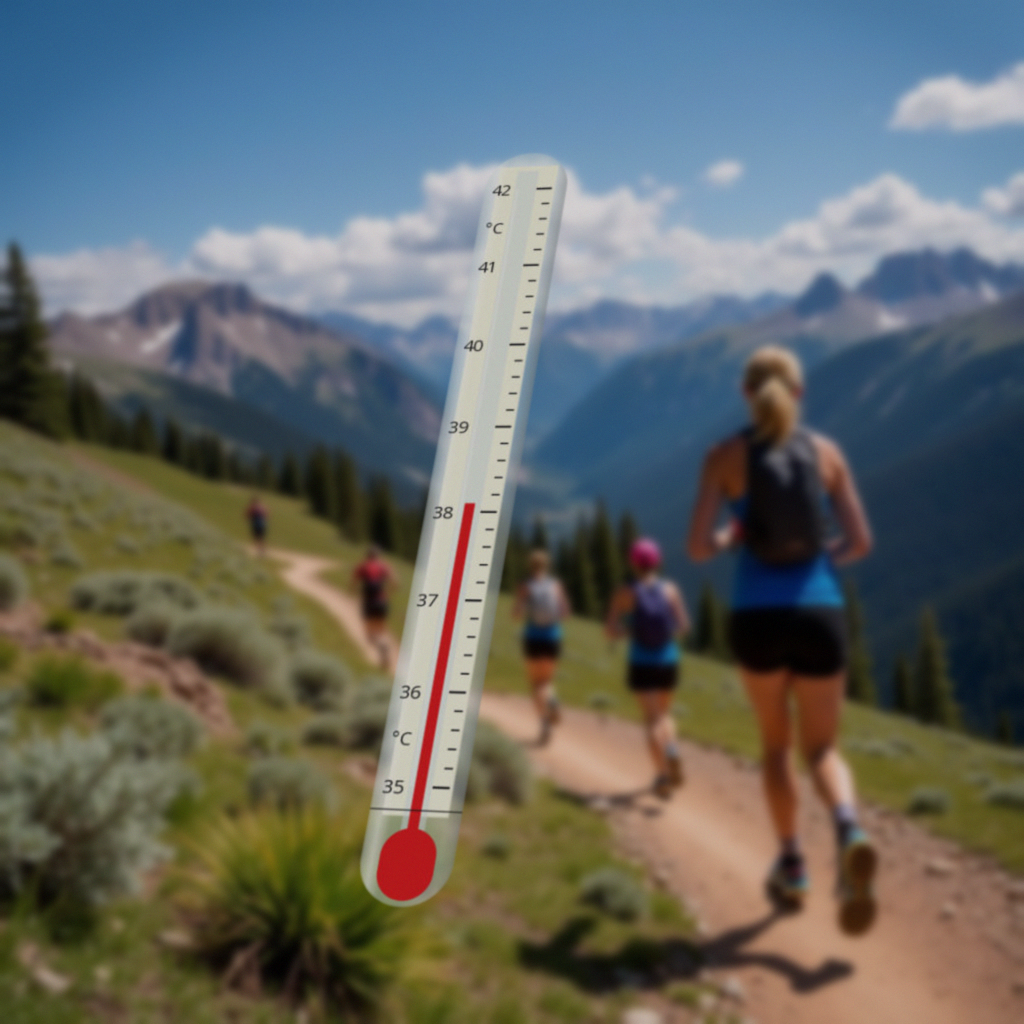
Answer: 38.1 °C
